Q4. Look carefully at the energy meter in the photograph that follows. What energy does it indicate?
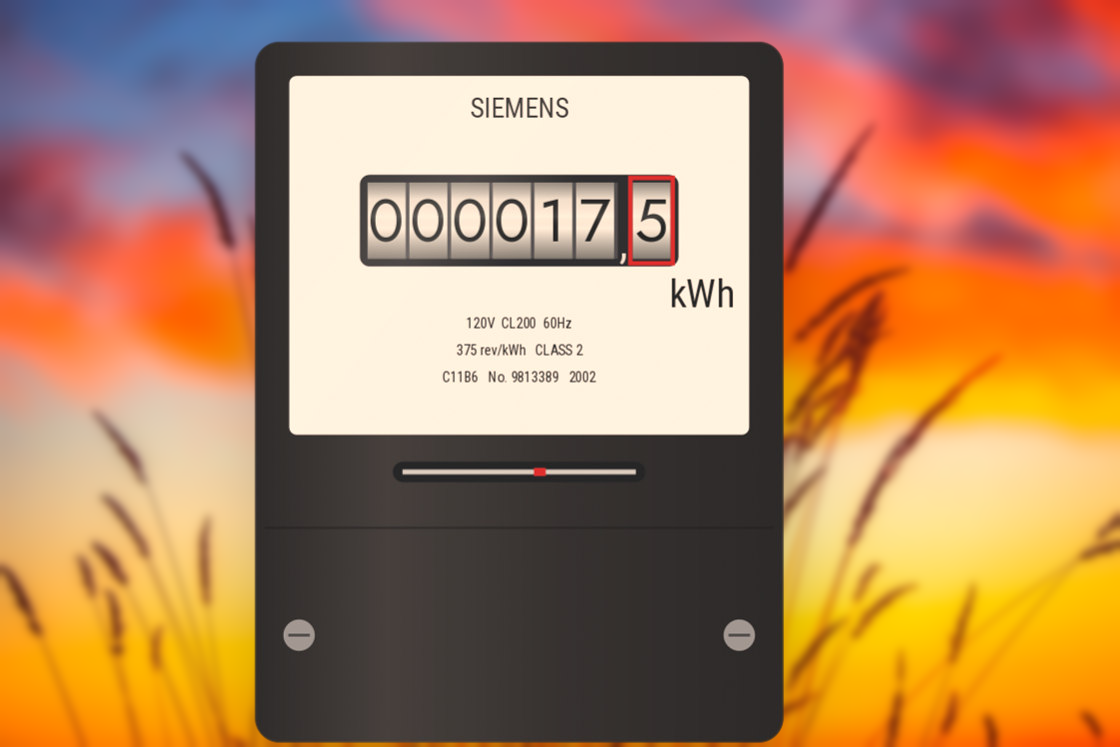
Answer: 17.5 kWh
